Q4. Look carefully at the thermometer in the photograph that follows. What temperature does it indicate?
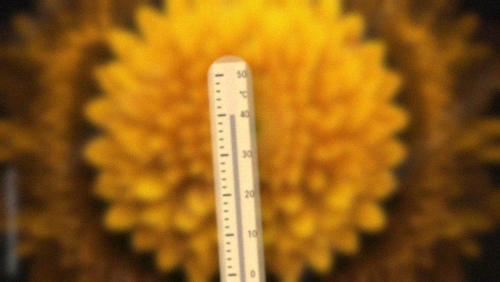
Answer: 40 °C
